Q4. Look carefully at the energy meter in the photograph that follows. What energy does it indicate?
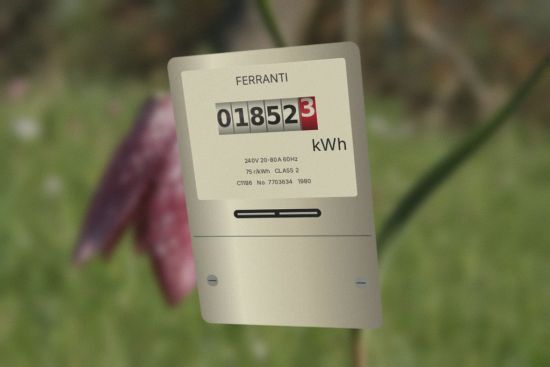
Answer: 1852.3 kWh
